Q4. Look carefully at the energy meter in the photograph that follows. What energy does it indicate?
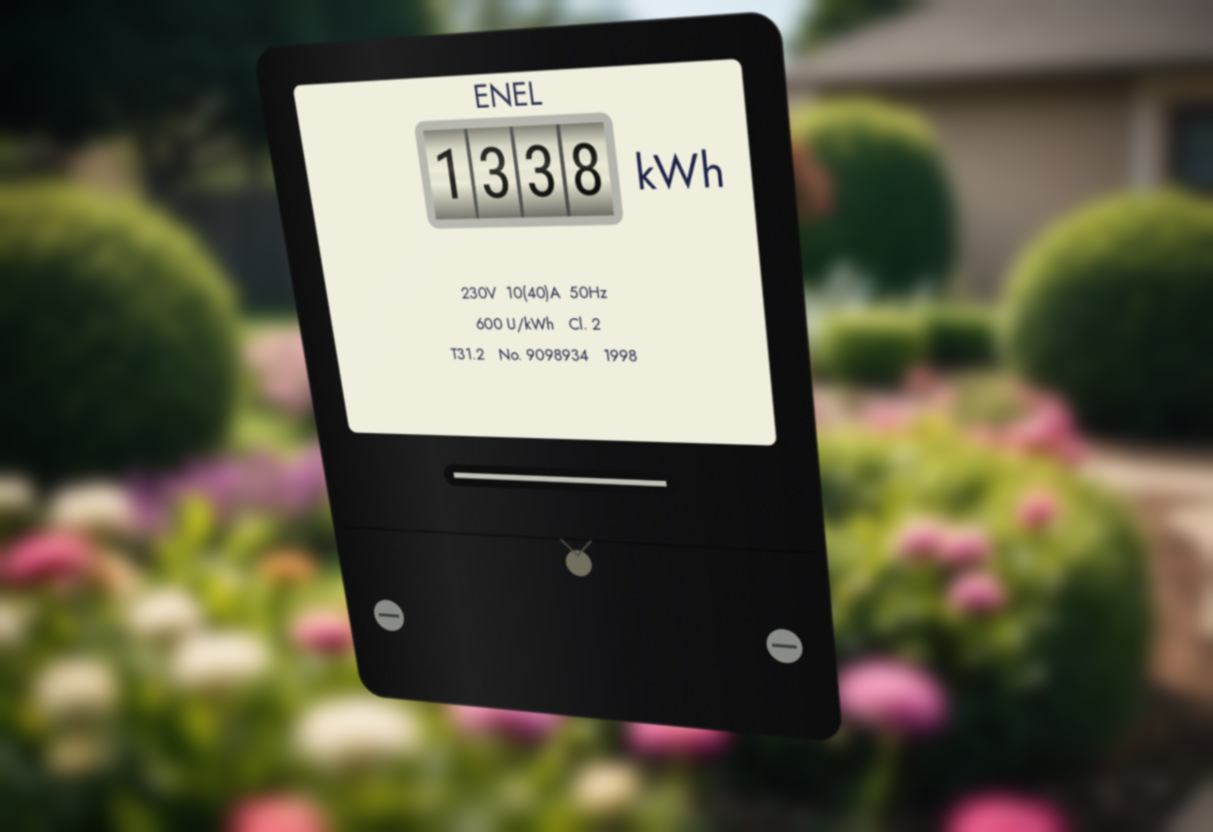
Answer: 1338 kWh
